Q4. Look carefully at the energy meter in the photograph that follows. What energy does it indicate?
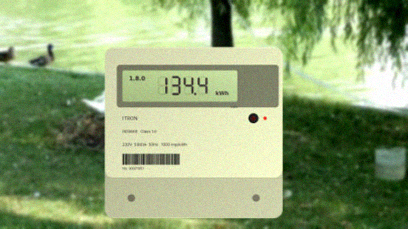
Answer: 134.4 kWh
